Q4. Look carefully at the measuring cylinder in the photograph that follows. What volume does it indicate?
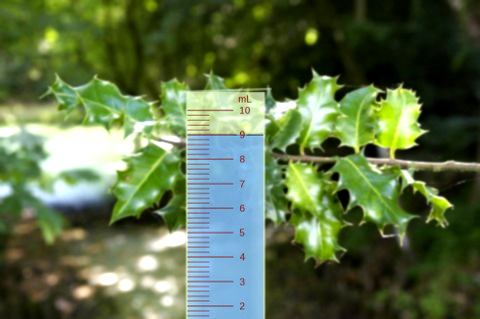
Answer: 9 mL
